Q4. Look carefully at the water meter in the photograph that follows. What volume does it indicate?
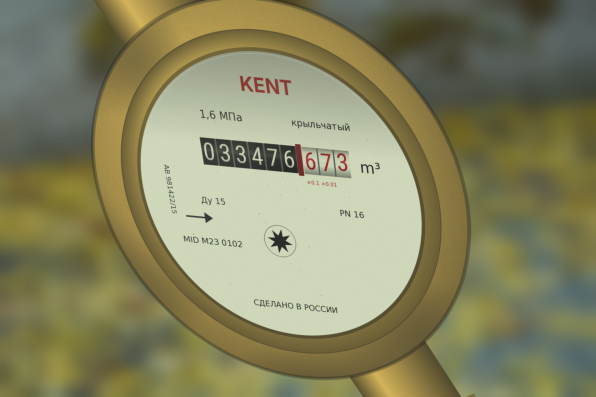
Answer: 33476.673 m³
